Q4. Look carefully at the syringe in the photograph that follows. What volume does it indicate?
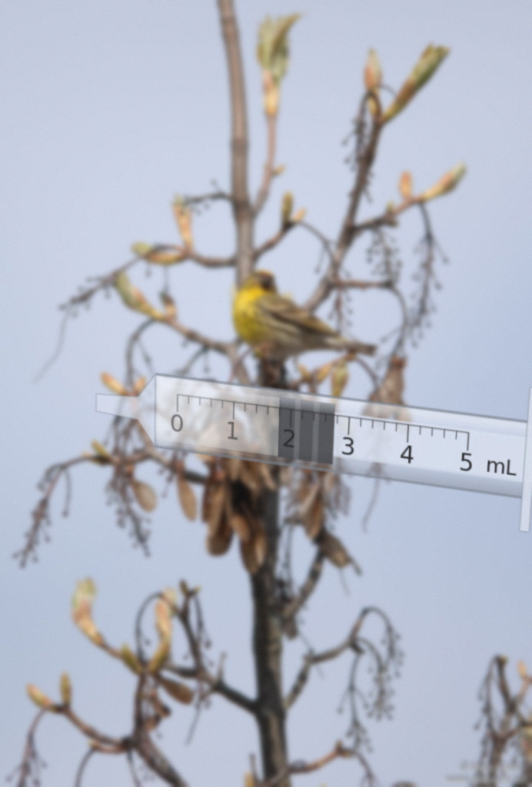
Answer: 1.8 mL
